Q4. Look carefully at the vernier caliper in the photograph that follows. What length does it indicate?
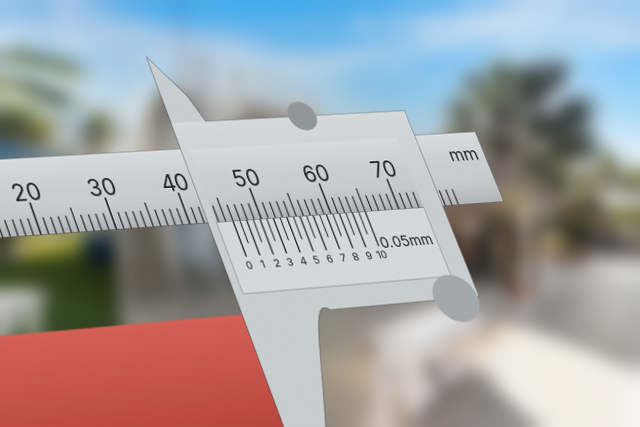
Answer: 46.0 mm
